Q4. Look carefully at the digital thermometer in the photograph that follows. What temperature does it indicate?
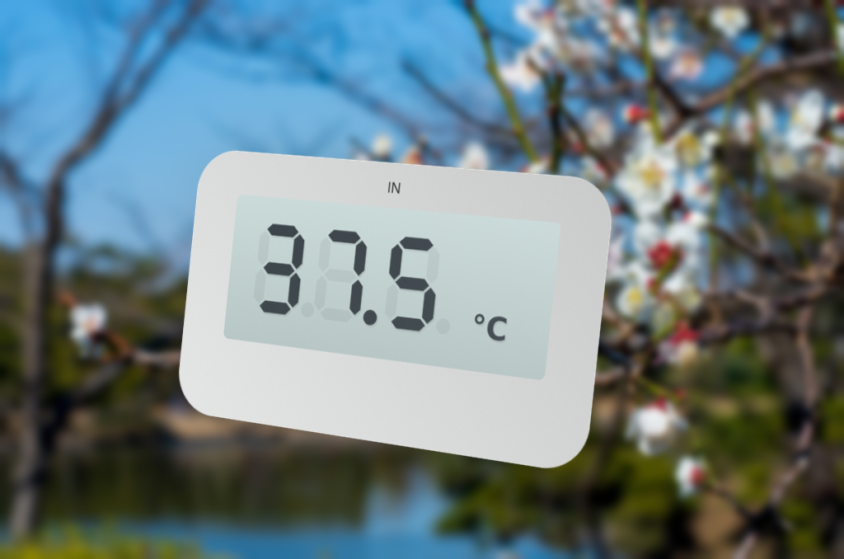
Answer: 37.5 °C
